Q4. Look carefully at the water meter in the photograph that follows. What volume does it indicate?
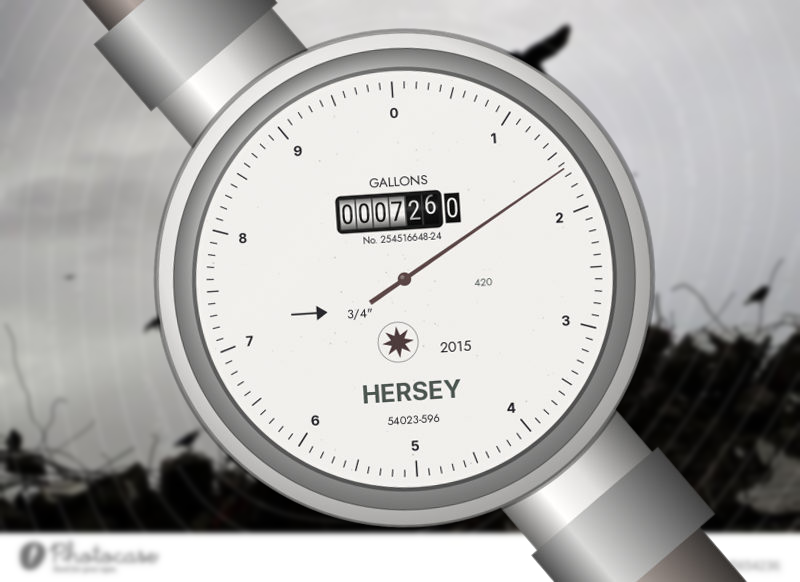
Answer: 7261.6 gal
